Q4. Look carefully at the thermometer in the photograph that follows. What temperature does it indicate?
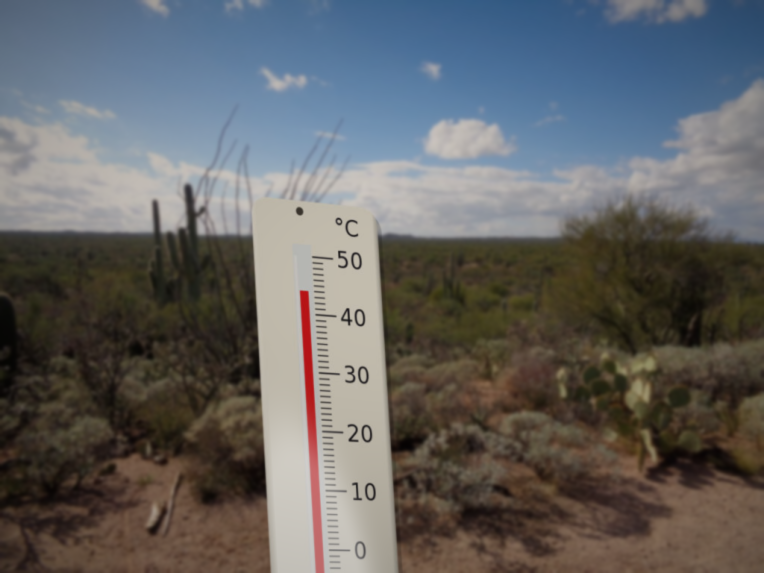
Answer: 44 °C
